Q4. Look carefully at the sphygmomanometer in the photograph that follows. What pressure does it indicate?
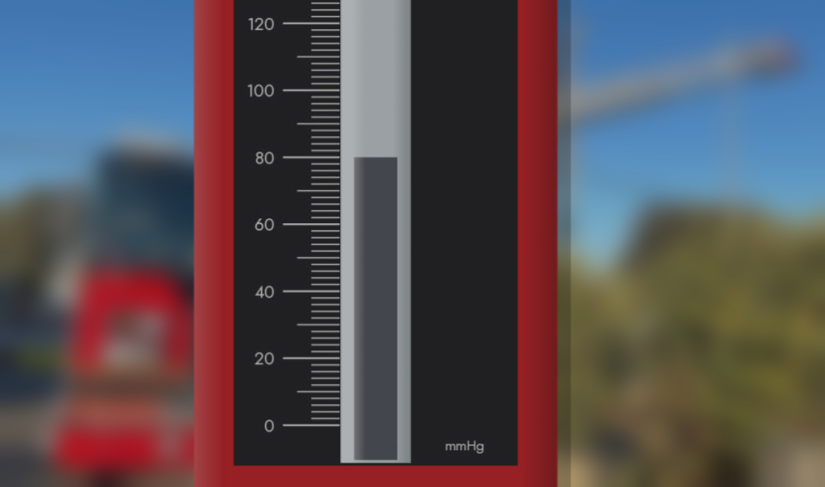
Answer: 80 mmHg
